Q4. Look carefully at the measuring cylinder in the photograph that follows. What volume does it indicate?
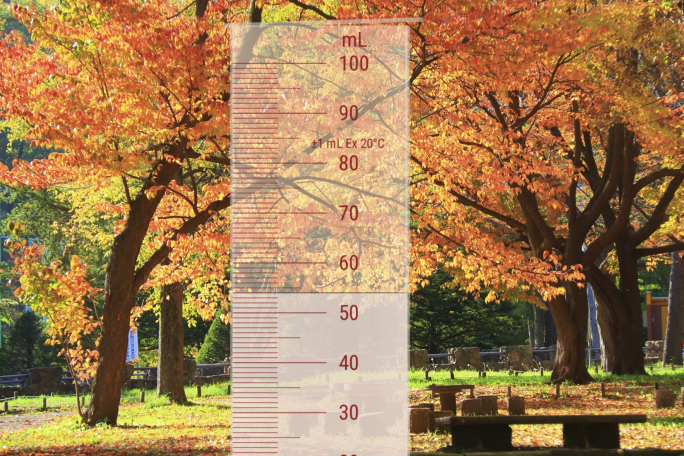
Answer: 54 mL
